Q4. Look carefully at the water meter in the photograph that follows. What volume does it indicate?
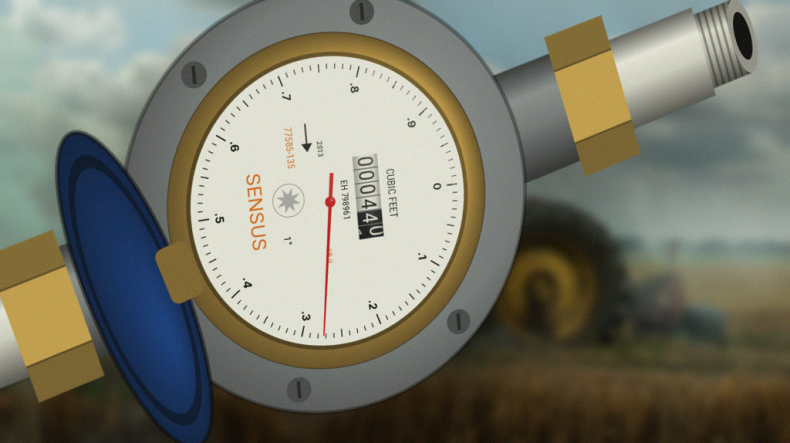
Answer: 440.27 ft³
